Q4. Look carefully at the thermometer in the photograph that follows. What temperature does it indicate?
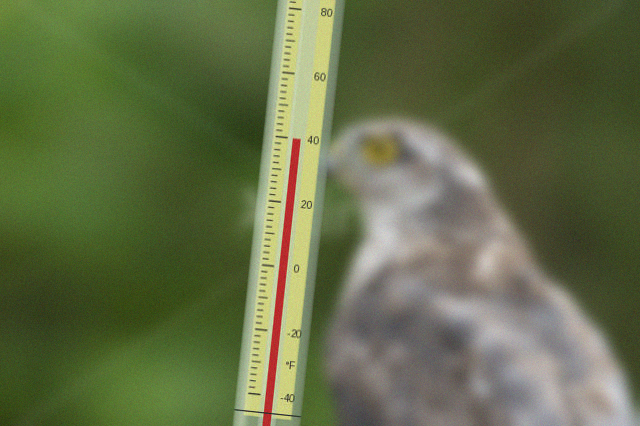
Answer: 40 °F
